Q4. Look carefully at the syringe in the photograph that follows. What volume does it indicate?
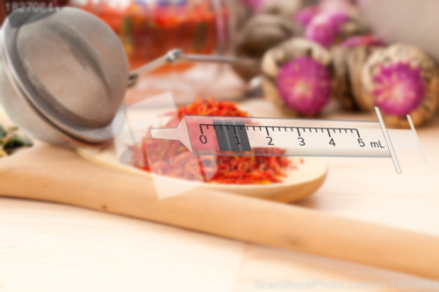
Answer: 0.4 mL
